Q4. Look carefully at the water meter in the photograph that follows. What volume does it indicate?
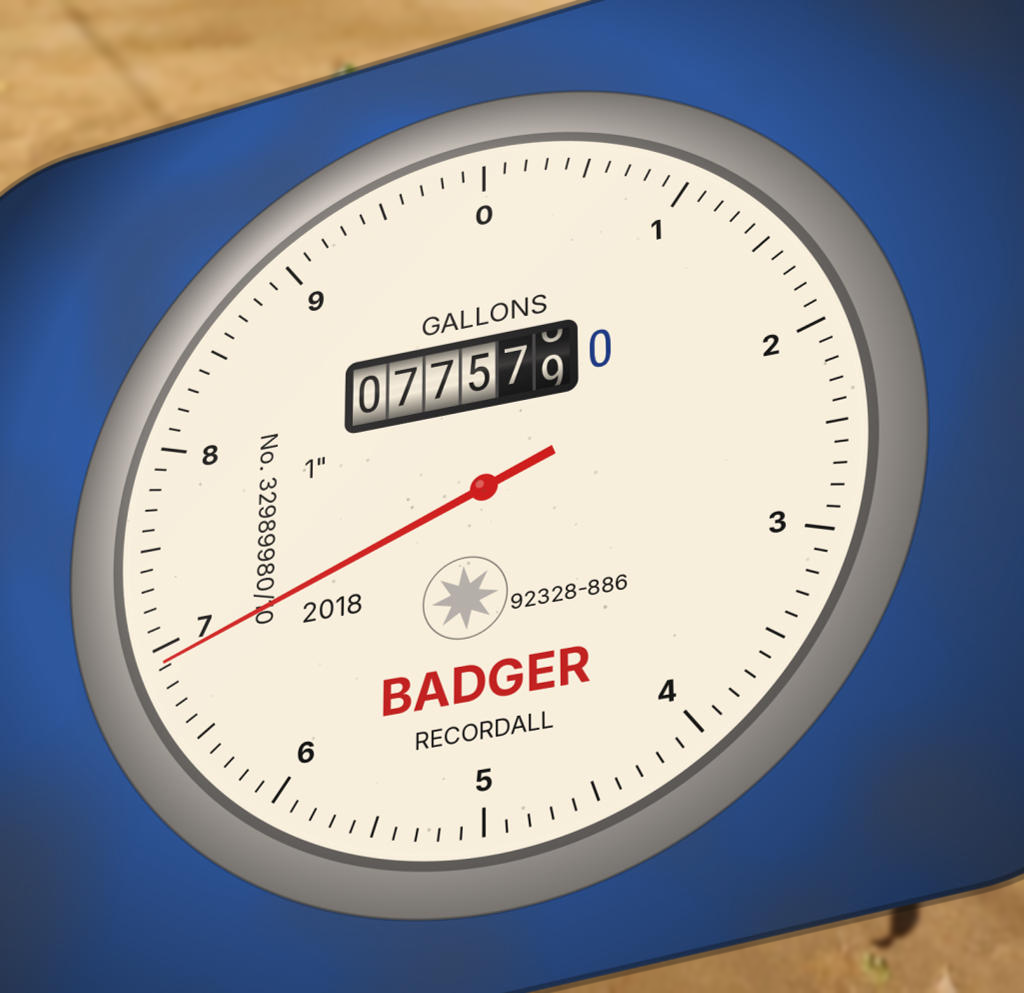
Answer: 775786.9 gal
